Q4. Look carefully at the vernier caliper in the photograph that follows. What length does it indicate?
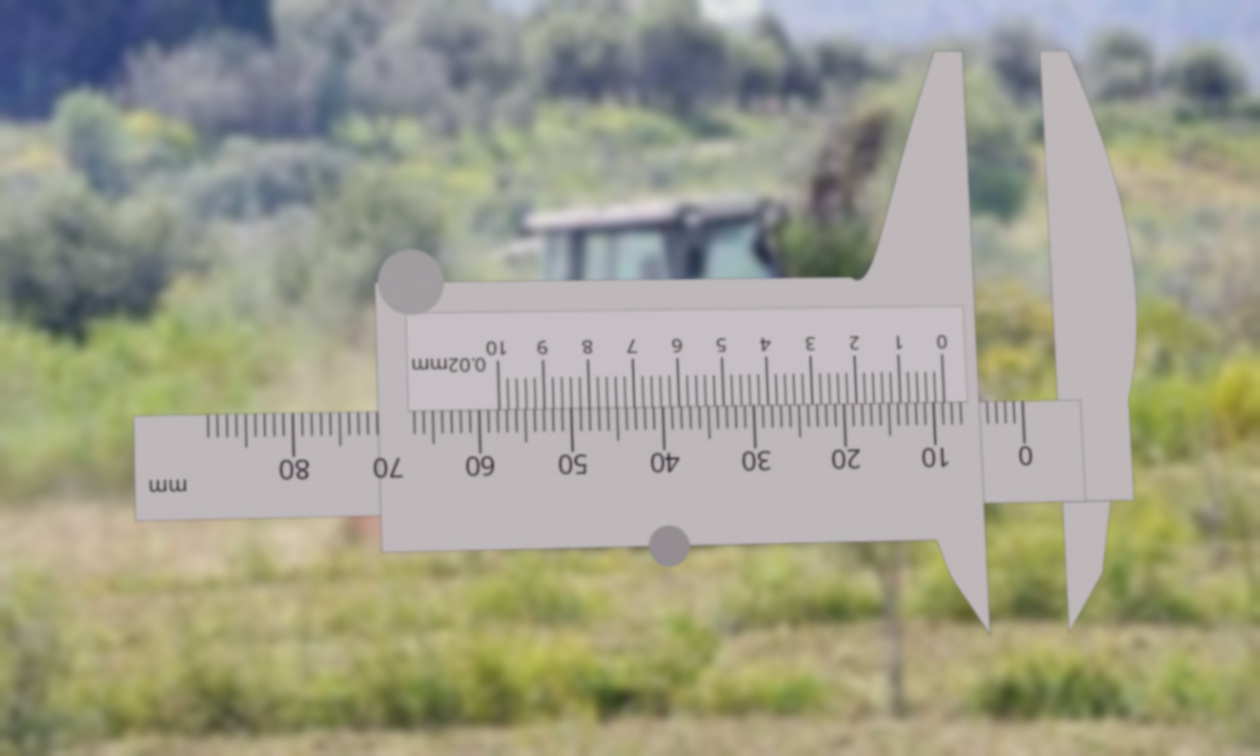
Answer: 8.8 mm
